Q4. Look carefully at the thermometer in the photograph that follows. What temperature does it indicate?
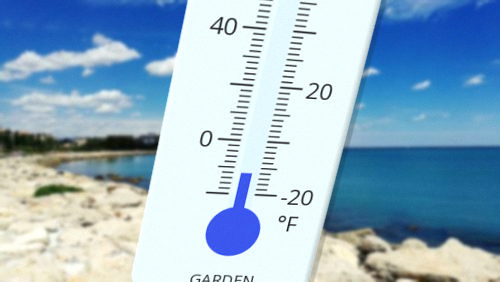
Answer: -12 °F
